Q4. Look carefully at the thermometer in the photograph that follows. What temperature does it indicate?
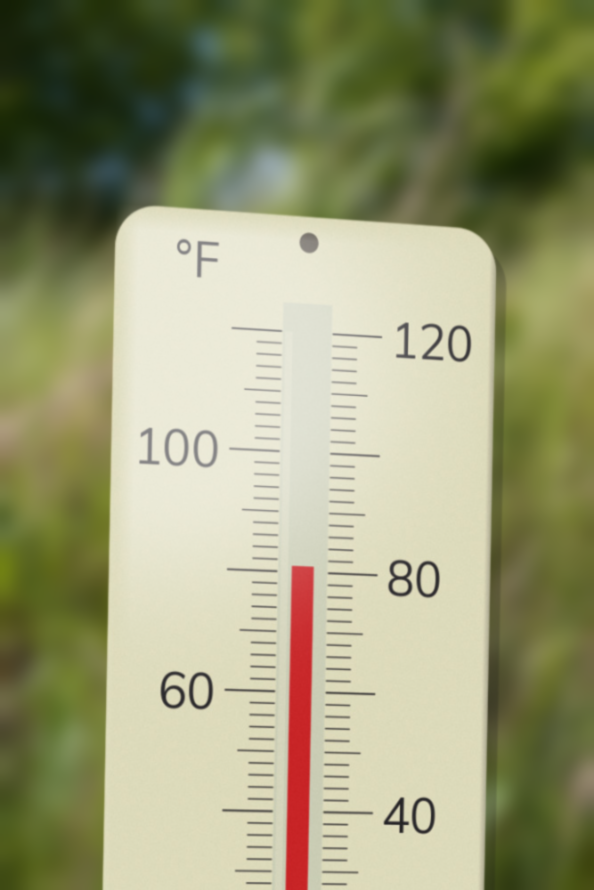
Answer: 81 °F
